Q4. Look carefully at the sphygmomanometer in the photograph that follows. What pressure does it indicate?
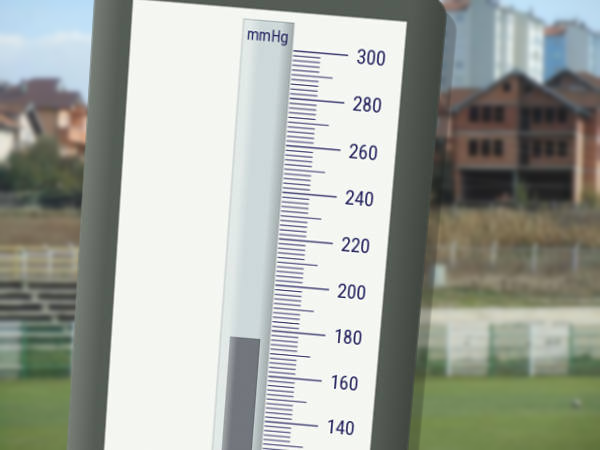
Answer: 176 mmHg
